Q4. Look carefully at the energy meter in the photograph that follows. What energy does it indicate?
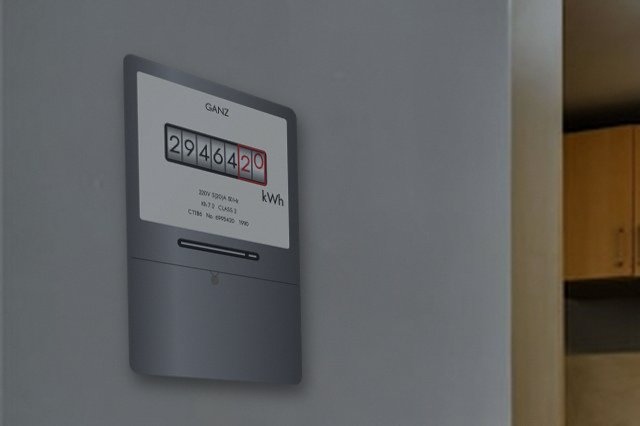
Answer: 29464.20 kWh
